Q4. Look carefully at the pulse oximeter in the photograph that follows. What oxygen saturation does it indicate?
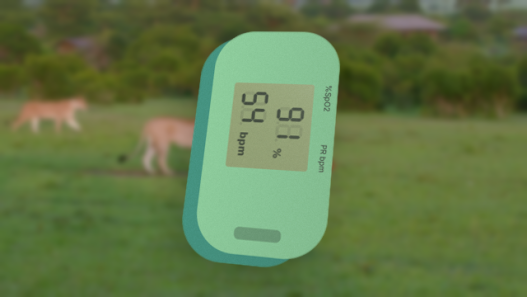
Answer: 91 %
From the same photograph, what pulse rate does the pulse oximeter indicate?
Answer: 54 bpm
